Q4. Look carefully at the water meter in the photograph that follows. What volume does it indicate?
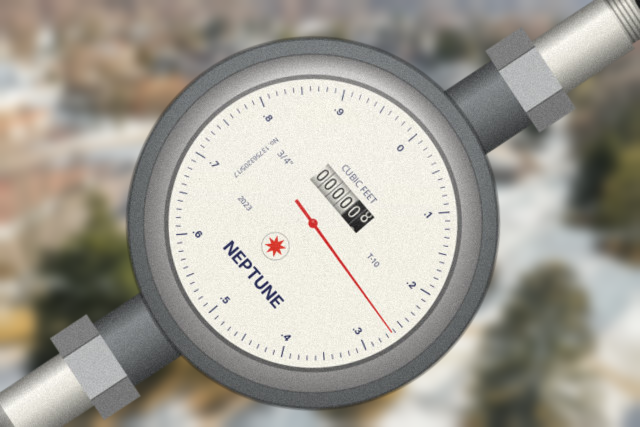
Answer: 8.26 ft³
